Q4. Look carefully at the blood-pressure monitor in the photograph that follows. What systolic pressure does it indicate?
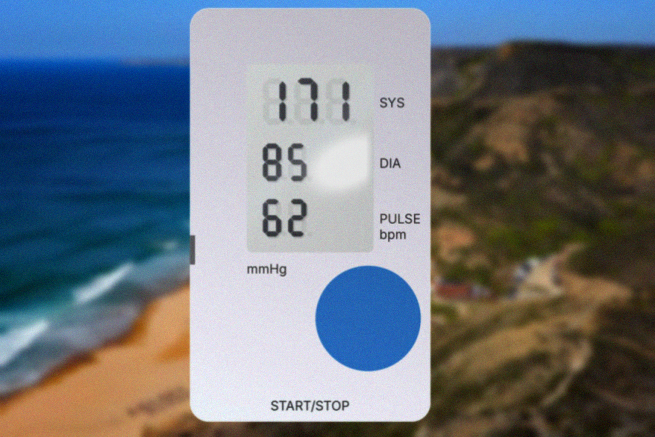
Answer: 171 mmHg
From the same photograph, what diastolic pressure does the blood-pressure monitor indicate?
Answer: 85 mmHg
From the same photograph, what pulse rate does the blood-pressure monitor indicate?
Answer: 62 bpm
